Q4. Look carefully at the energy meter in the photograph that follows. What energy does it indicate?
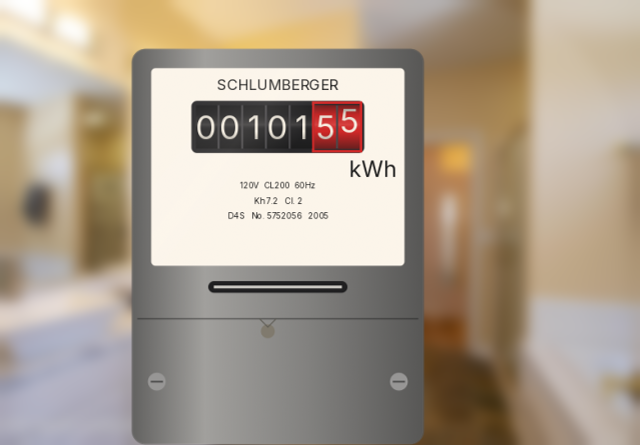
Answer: 101.55 kWh
